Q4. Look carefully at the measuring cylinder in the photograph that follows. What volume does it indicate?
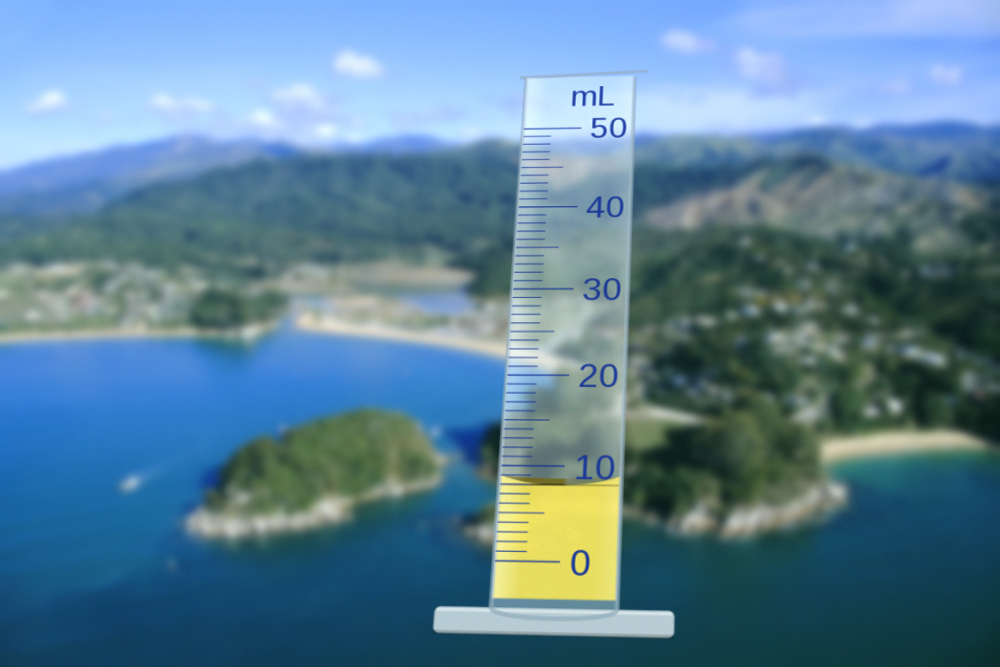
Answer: 8 mL
